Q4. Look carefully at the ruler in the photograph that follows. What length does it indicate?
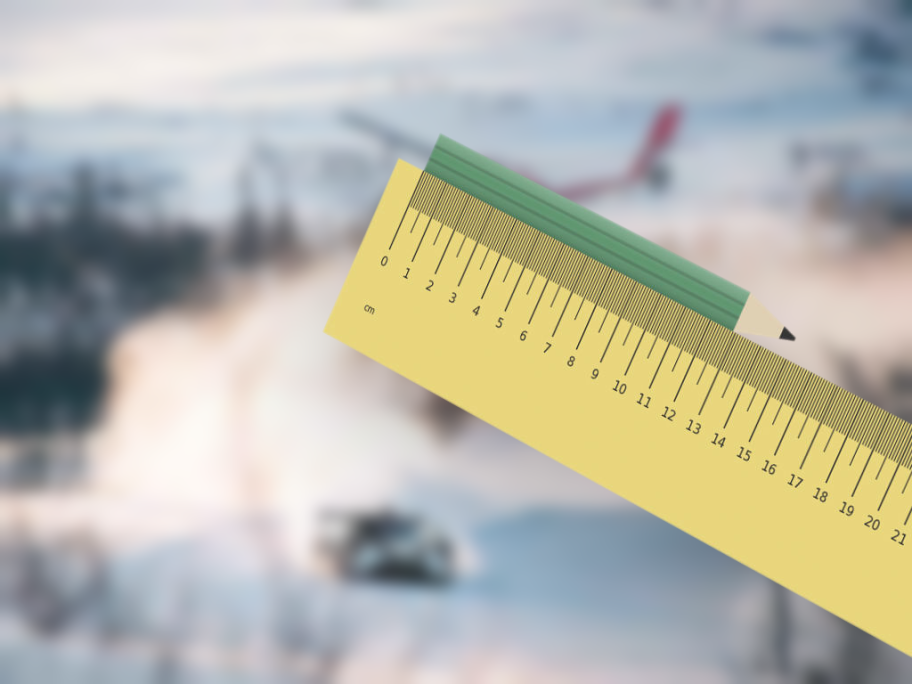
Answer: 15 cm
